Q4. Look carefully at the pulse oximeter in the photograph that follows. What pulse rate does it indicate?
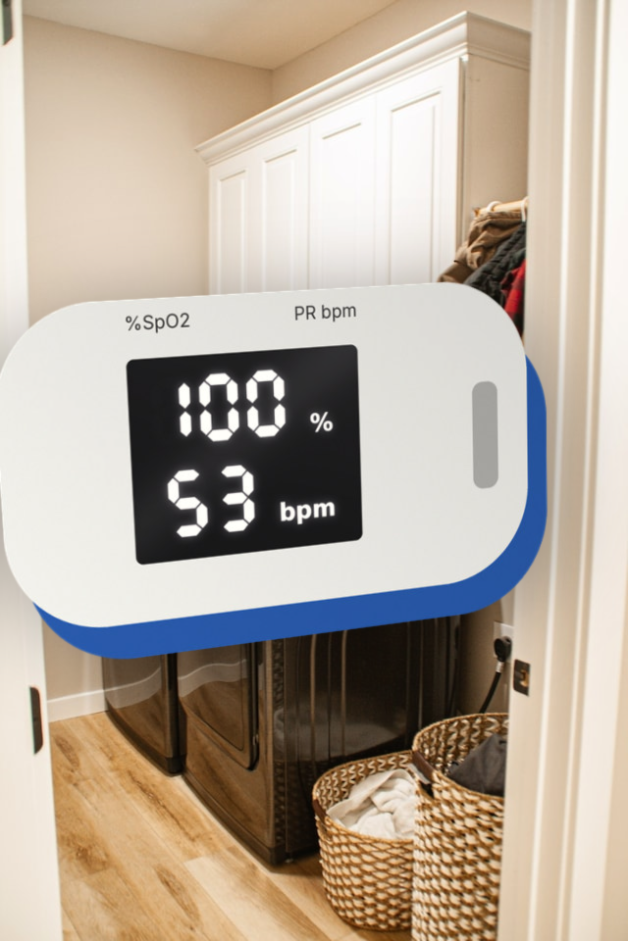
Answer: 53 bpm
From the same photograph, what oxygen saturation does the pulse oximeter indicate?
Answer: 100 %
